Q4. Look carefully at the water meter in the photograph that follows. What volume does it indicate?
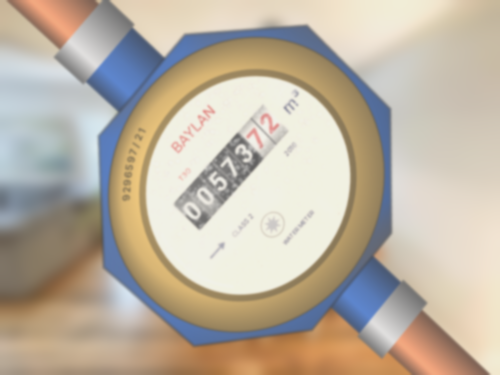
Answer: 573.72 m³
